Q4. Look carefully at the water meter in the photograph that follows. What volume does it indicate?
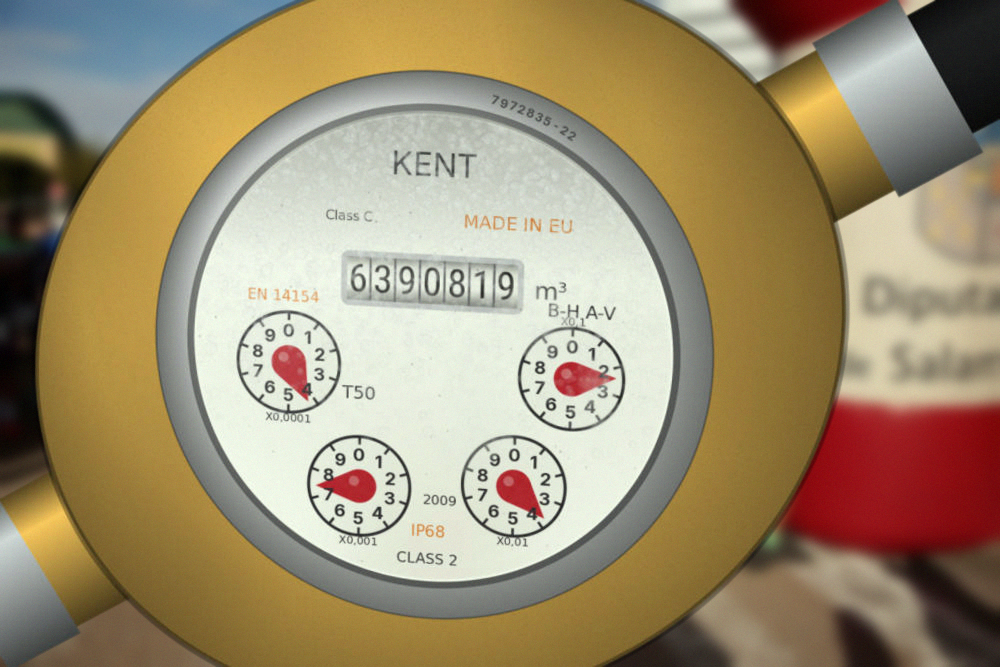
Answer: 6390819.2374 m³
